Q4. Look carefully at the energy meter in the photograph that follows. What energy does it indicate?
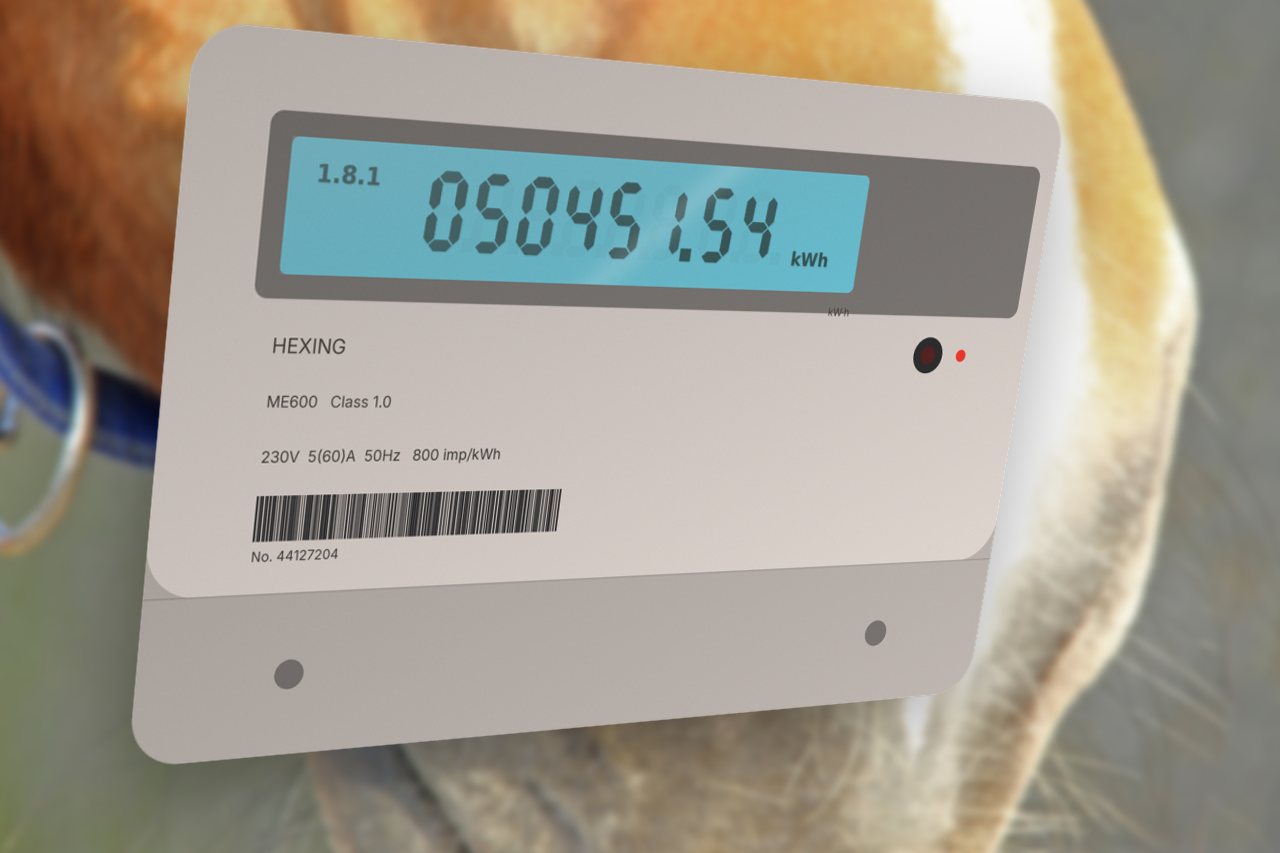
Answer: 50451.54 kWh
